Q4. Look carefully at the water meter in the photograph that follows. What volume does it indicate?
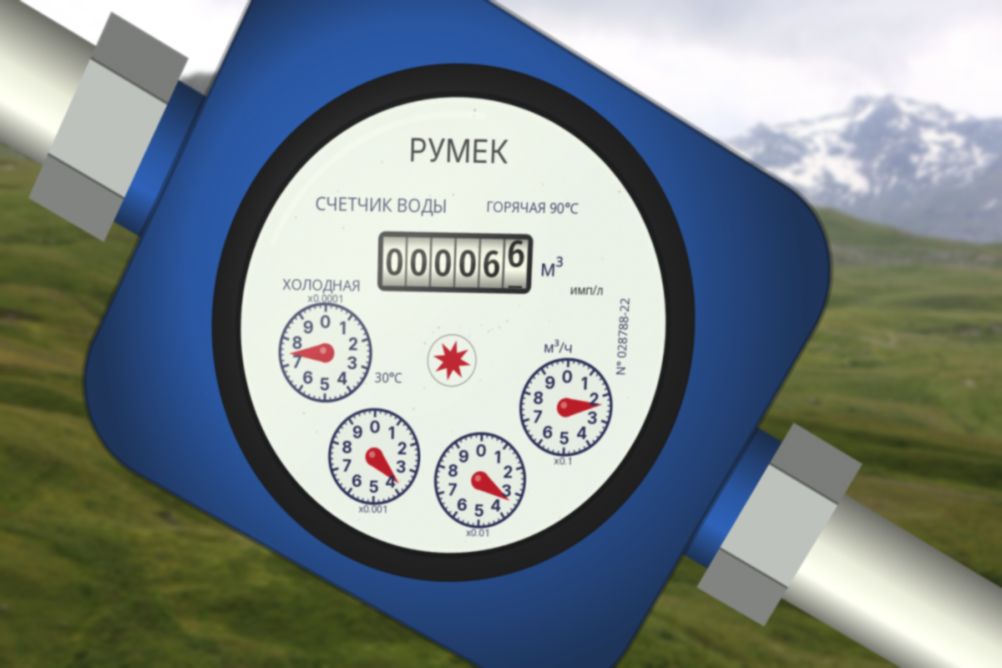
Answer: 66.2337 m³
